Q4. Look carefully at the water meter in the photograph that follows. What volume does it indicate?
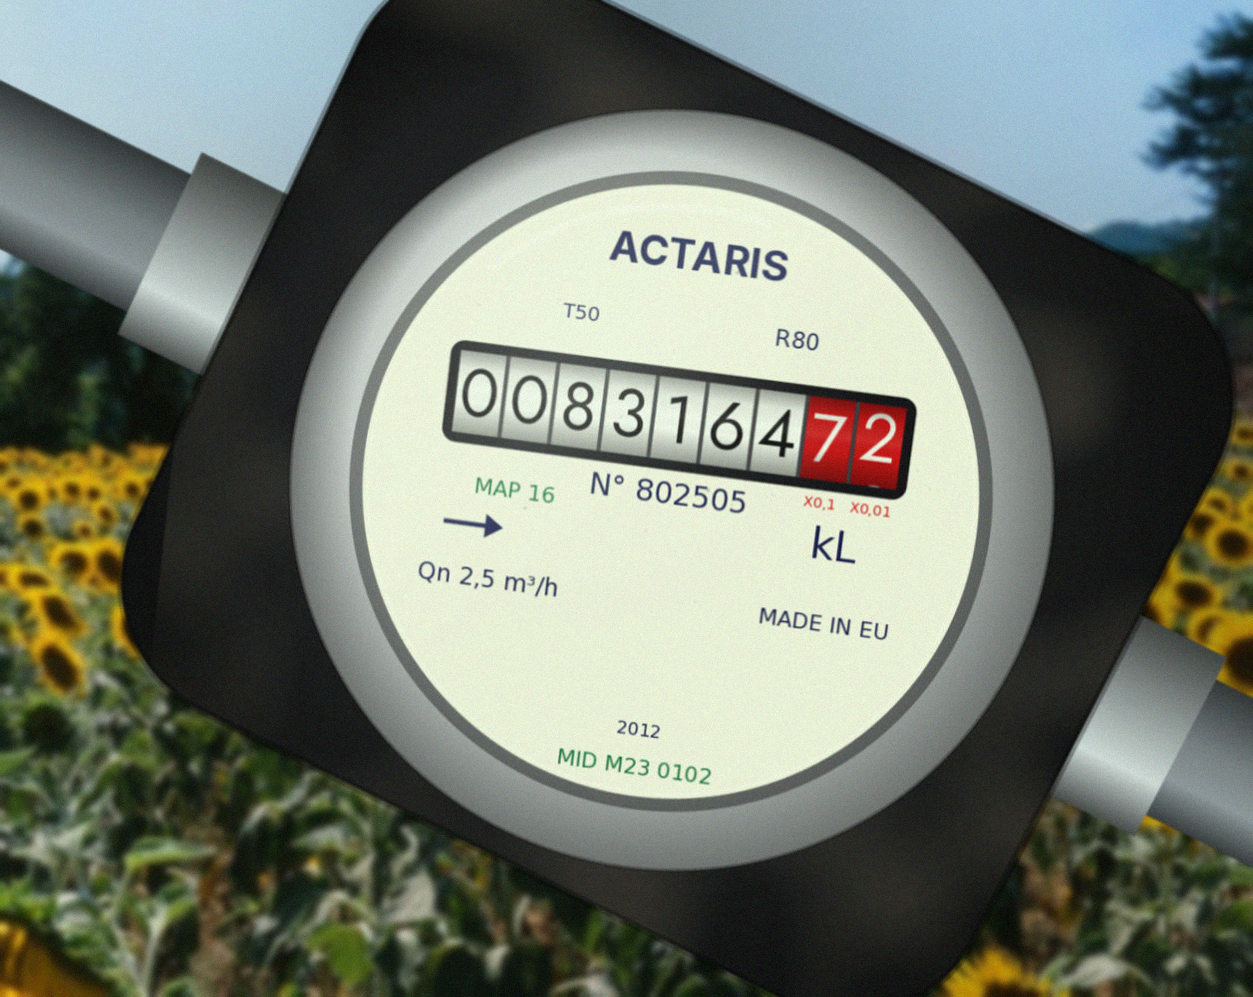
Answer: 83164.72 kL
